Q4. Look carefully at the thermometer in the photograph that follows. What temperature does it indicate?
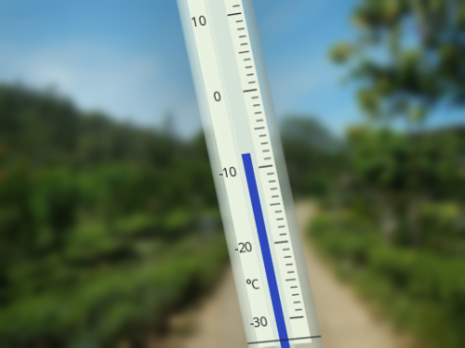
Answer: -8 °C
